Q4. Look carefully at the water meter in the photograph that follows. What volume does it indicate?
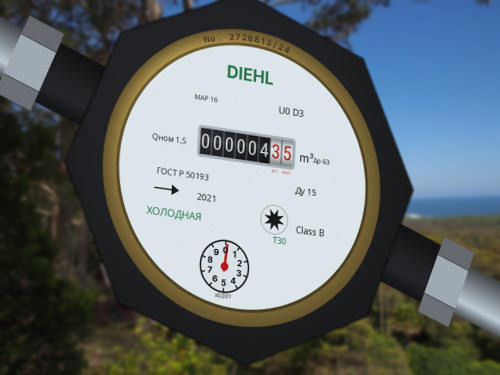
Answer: 4.350 m³
